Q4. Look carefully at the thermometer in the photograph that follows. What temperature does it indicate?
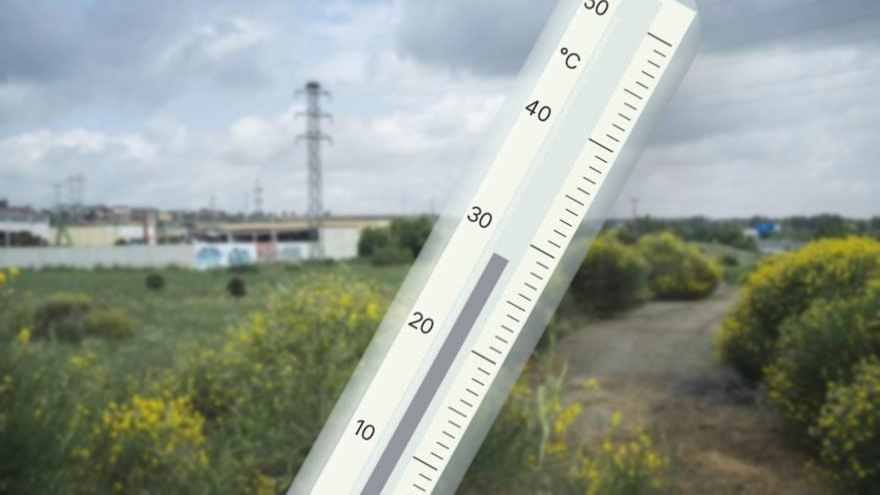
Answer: 28 °C
